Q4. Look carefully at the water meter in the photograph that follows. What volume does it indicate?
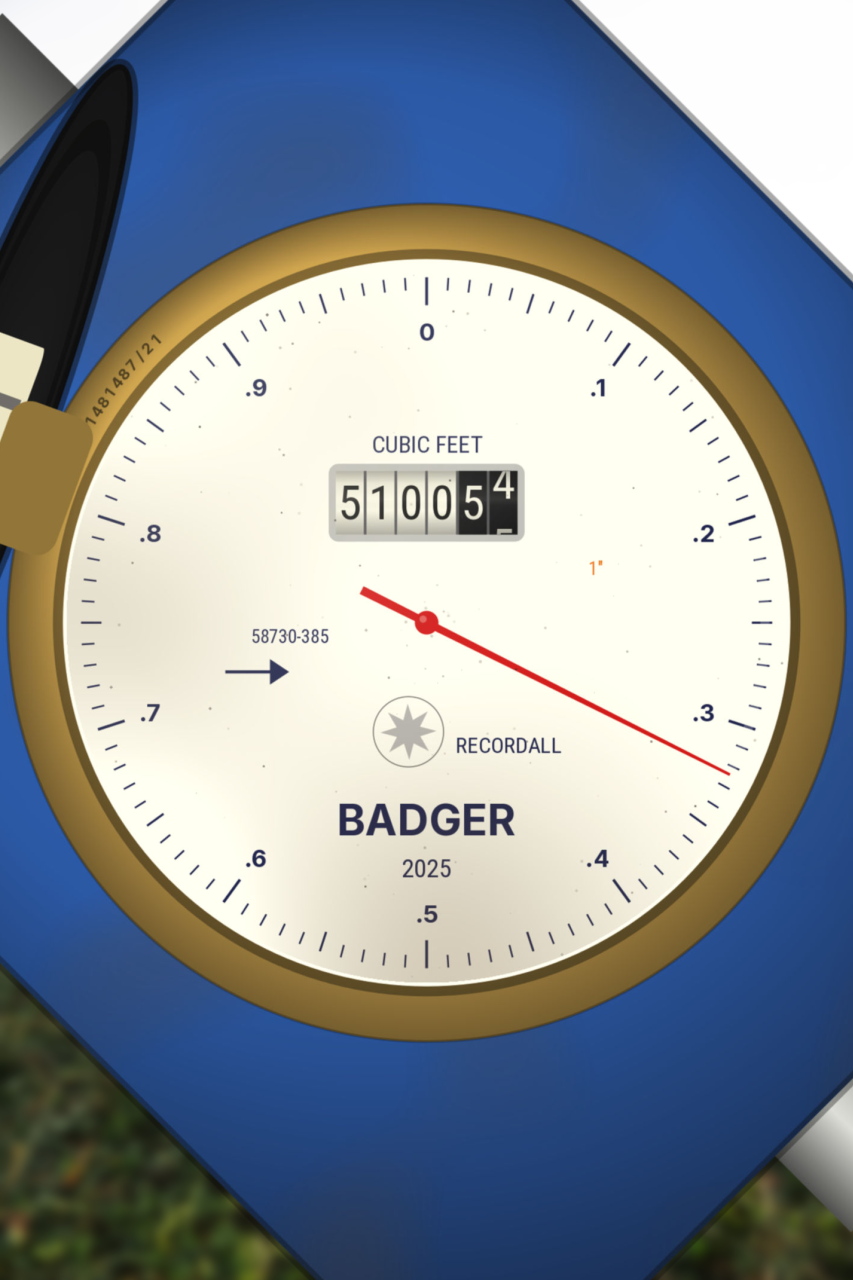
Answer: 510054.32 ft³
